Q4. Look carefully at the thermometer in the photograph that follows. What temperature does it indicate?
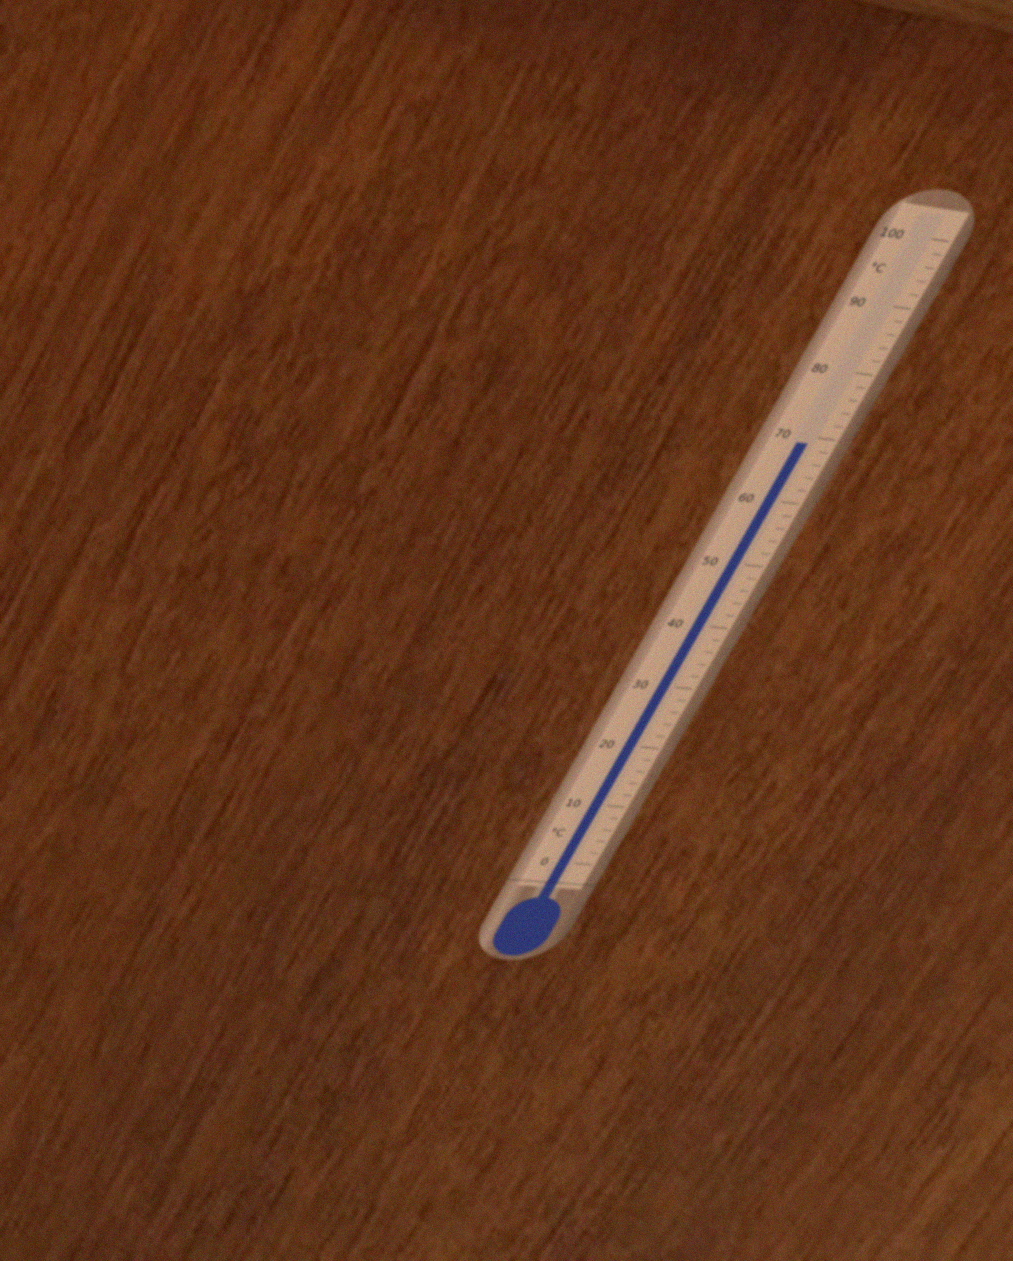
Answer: 69 °C
